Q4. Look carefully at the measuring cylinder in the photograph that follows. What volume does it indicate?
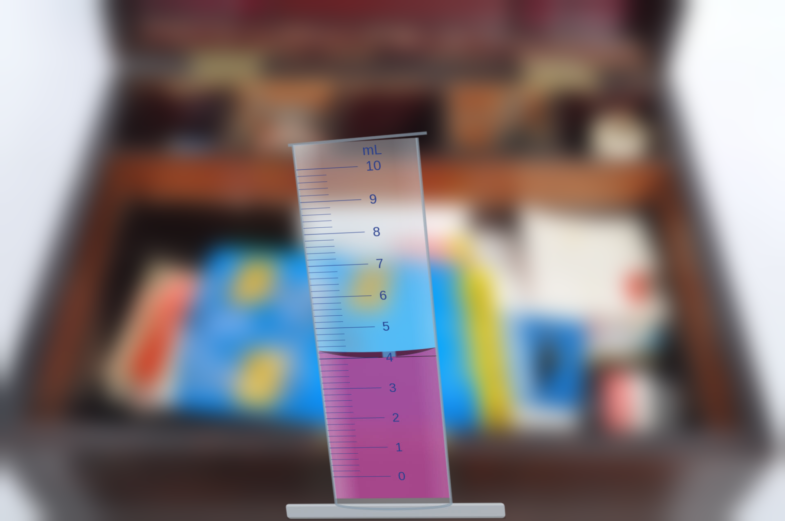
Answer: 4 mL
